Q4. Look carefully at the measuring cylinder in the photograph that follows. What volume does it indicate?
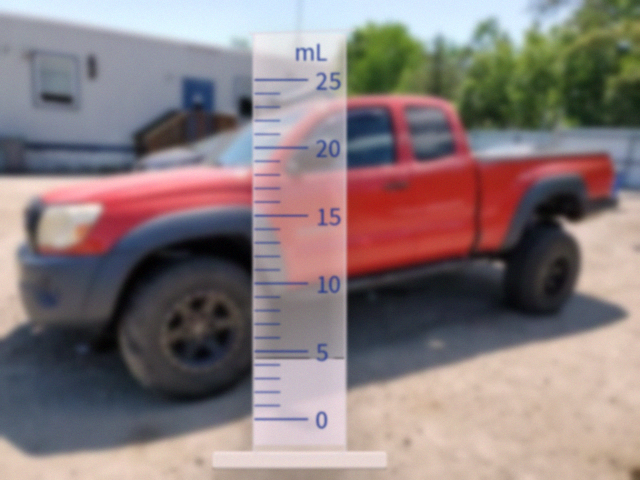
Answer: 4.5 mL
